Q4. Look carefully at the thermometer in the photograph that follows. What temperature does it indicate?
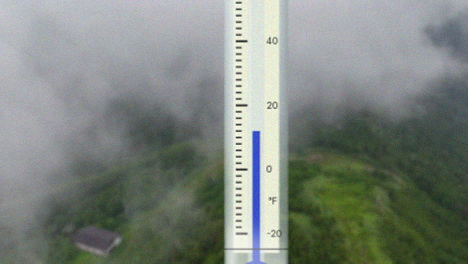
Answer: 12 °F
